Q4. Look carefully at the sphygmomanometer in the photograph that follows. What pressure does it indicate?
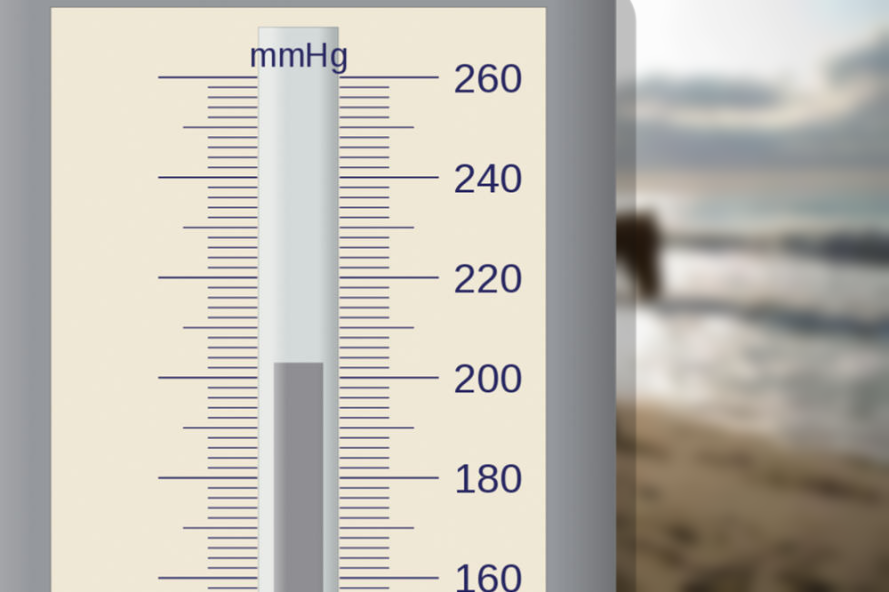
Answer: 203 mmHg
